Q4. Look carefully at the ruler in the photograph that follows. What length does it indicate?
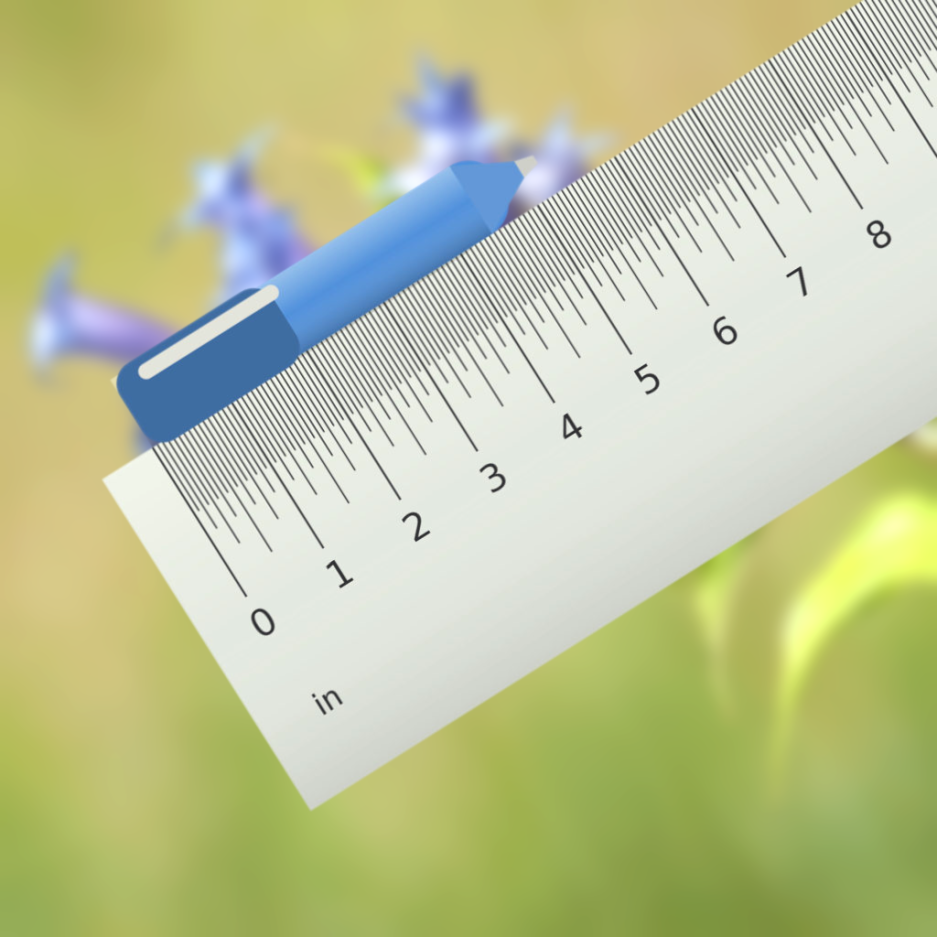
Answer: 5.25 in
